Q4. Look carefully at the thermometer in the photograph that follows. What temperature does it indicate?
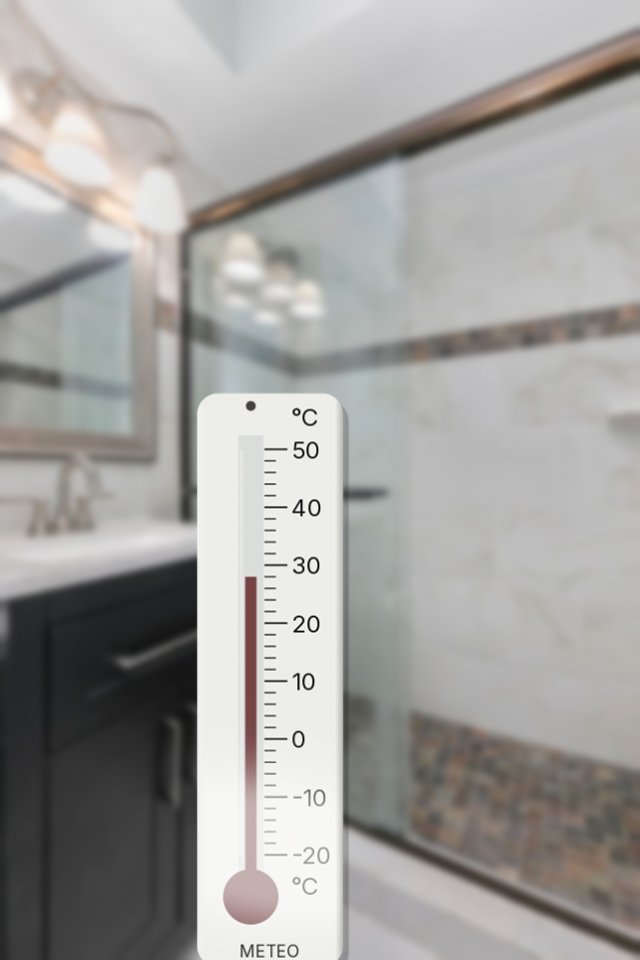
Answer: 28 °C
